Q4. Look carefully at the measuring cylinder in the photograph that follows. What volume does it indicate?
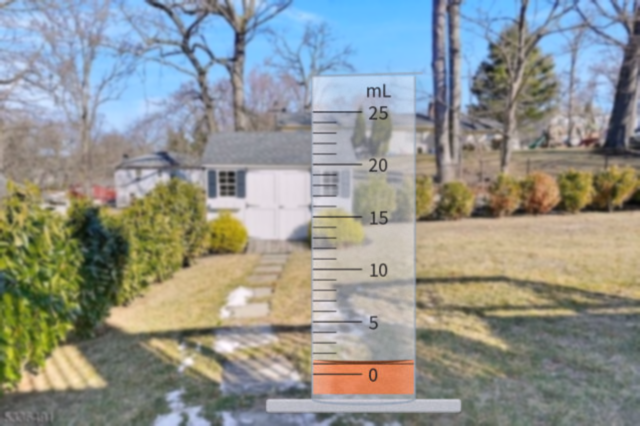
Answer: 1 mL
